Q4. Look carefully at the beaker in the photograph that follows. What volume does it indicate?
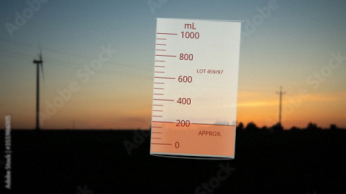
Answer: 200 mL
